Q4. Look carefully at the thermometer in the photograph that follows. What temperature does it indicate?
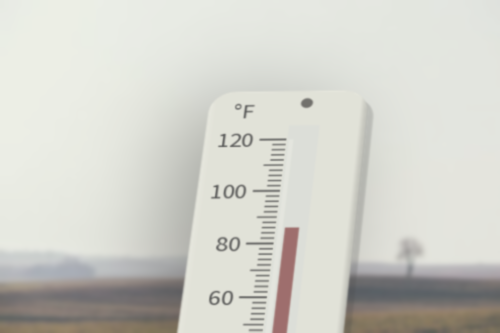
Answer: 86 °F
